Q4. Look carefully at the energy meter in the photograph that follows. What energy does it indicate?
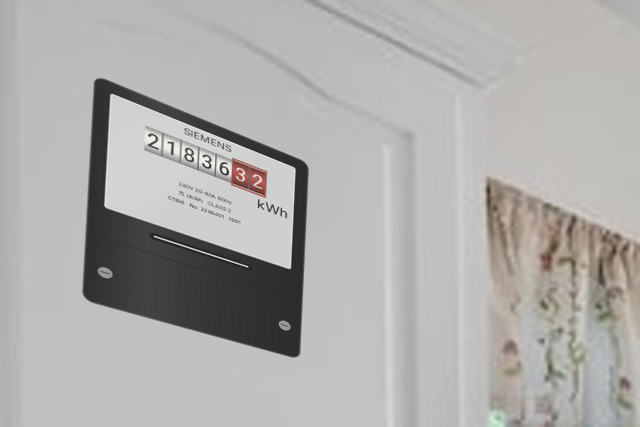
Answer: 21836.32 kWh
